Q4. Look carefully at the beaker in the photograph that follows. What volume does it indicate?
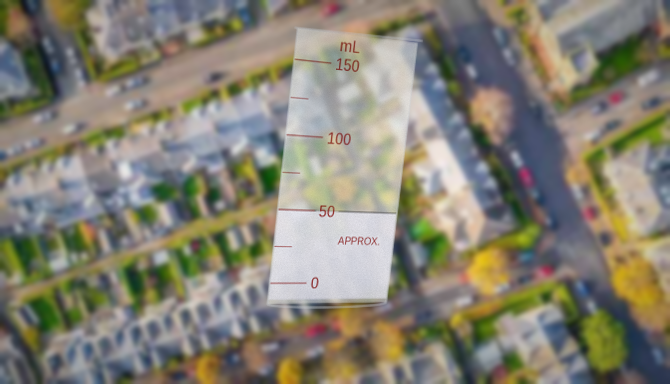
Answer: 50 mL
